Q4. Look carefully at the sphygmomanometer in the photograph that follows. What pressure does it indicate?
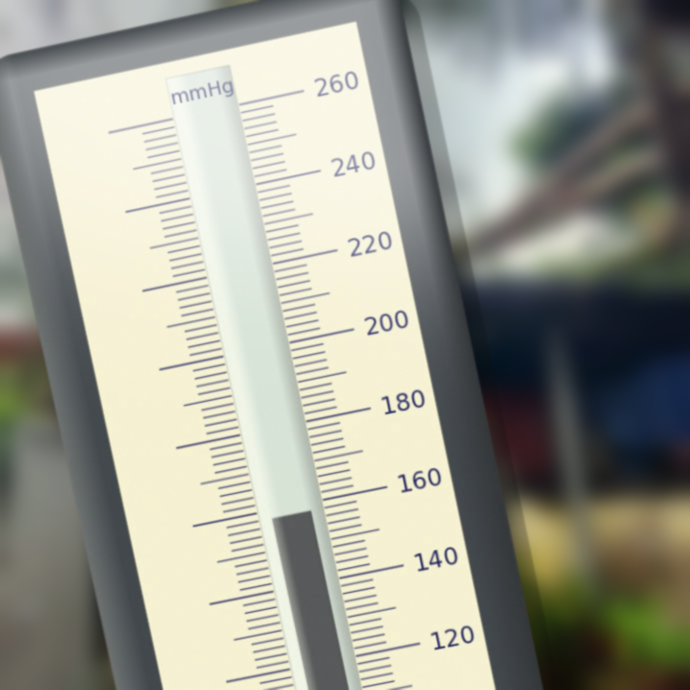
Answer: 158 mmHg
